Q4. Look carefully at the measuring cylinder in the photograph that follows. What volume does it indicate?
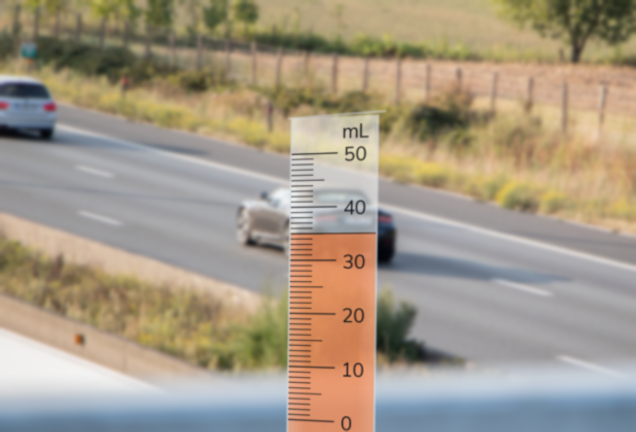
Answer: 35 mL
